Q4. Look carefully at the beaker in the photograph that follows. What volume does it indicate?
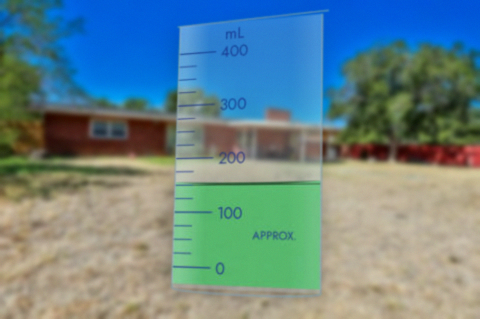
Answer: 150 mL
